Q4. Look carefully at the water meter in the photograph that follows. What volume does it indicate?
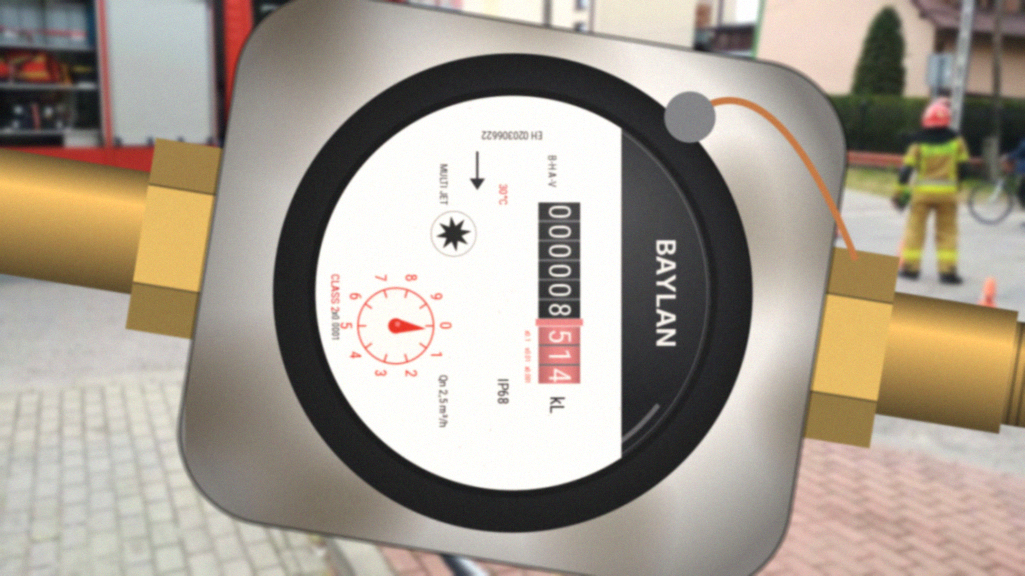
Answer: 8.5140 kL
